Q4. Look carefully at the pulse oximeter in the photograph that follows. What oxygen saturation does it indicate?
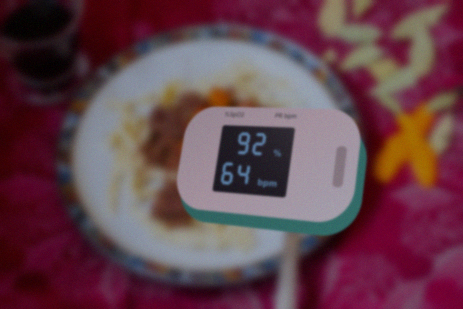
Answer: 92 %
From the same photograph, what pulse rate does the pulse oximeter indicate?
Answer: 64 bpm
